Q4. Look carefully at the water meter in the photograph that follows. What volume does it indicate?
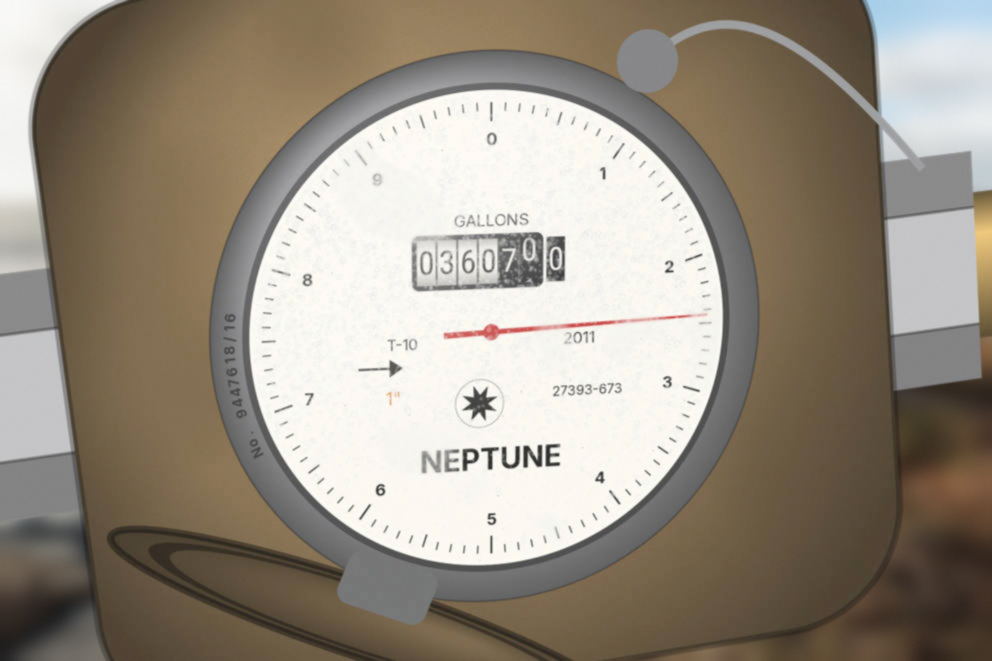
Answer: 360702.4 gal
